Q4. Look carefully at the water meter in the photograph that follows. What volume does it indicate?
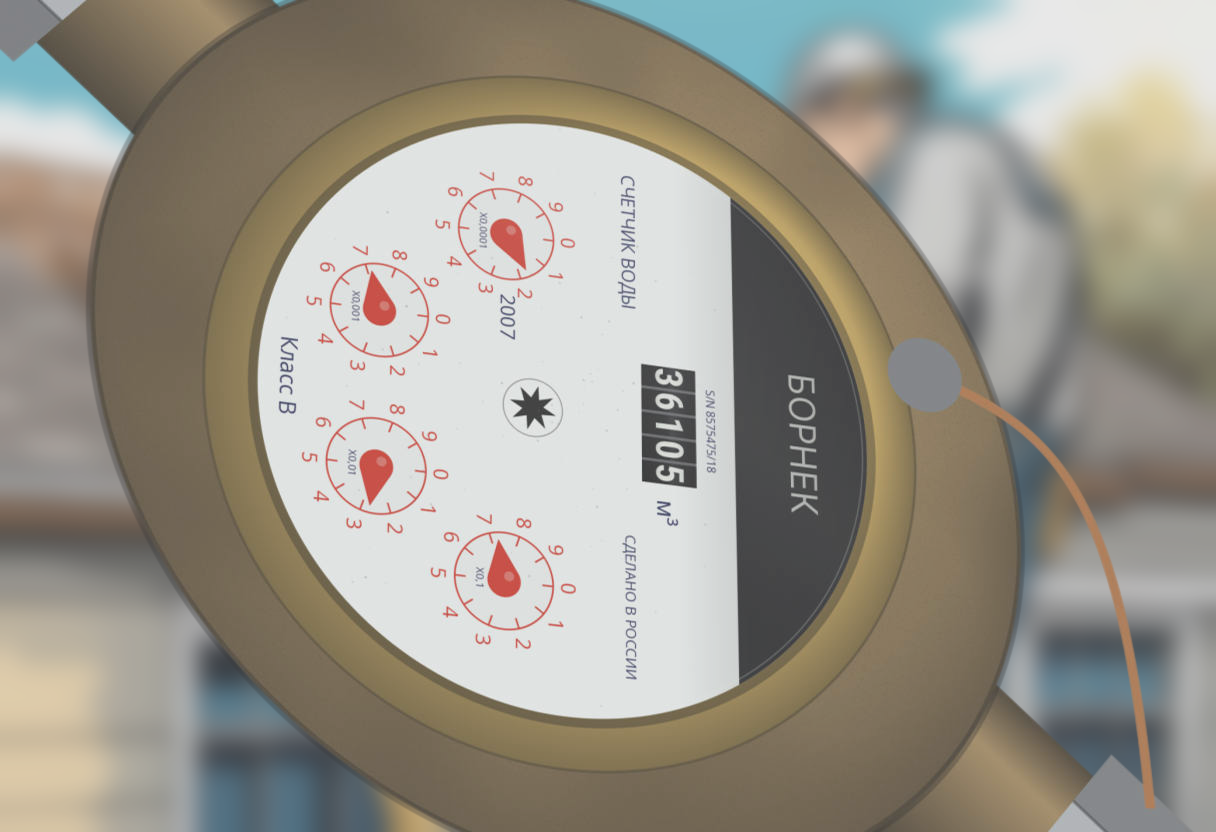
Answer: 36105.7271 m³
